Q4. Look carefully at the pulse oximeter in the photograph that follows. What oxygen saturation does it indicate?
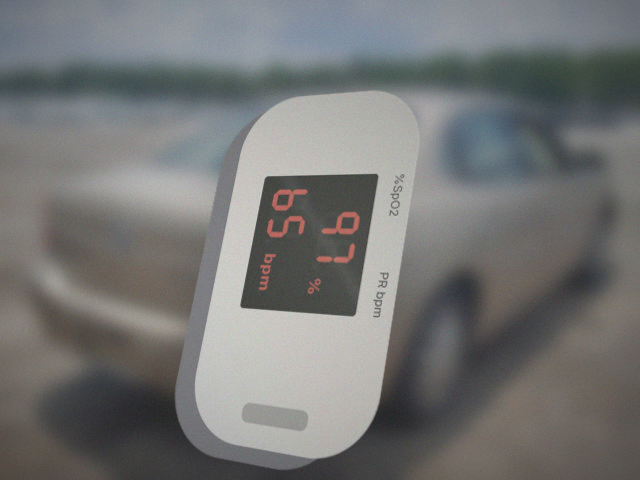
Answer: 97 %
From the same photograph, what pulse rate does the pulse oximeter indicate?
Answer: 65 bpm
